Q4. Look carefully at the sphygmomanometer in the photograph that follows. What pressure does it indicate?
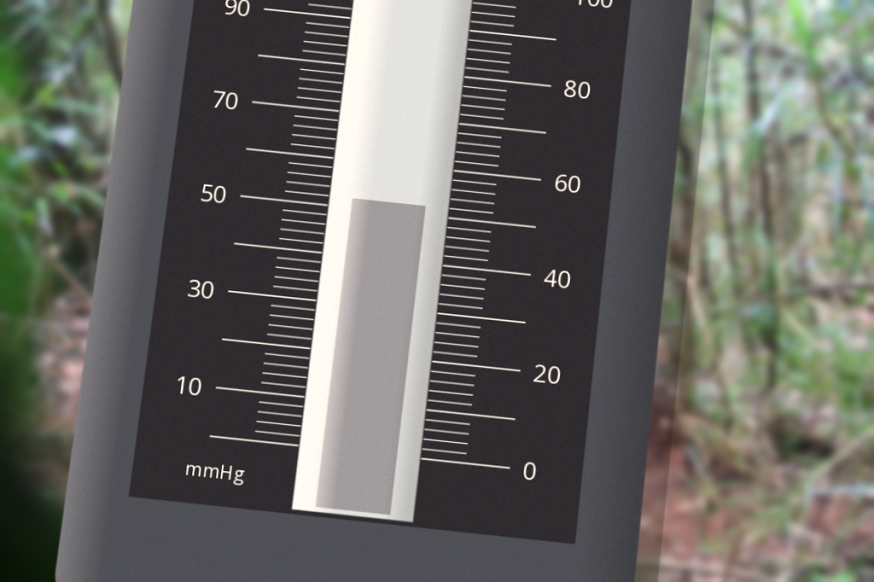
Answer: 52 mmHg
